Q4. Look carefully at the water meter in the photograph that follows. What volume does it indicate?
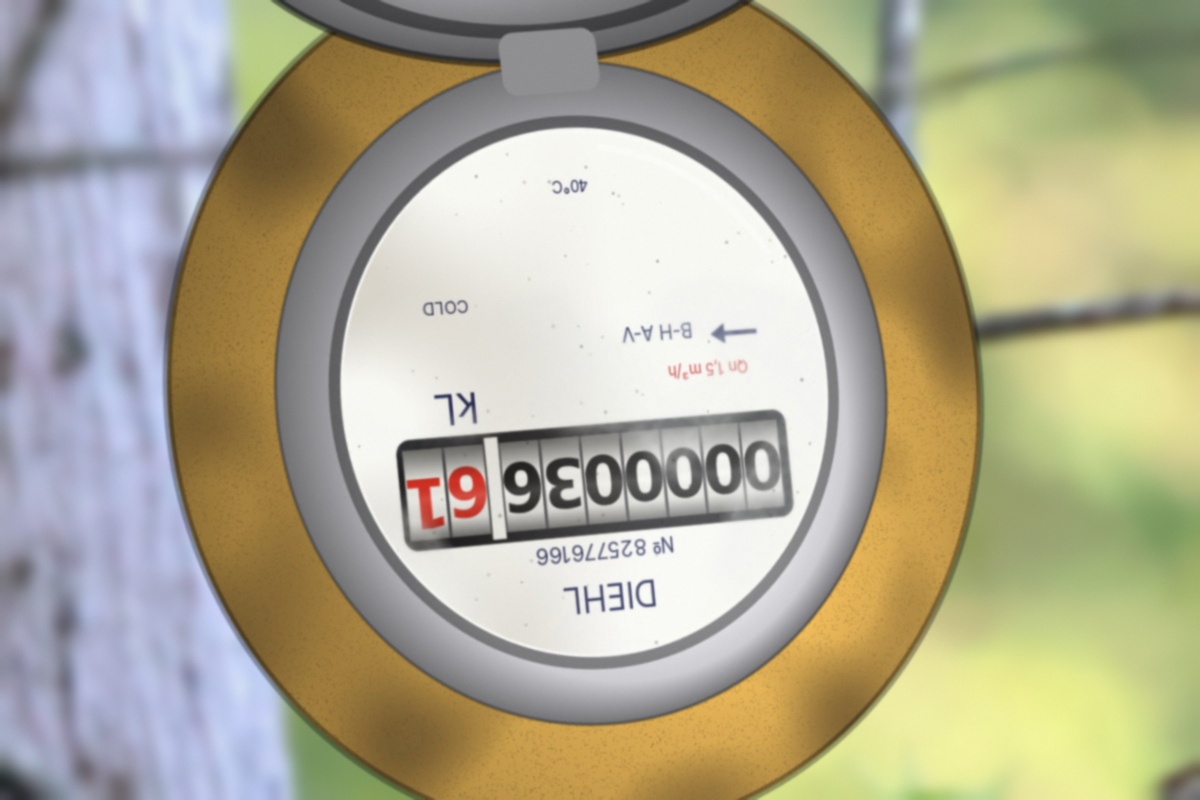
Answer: 36.61 kL
